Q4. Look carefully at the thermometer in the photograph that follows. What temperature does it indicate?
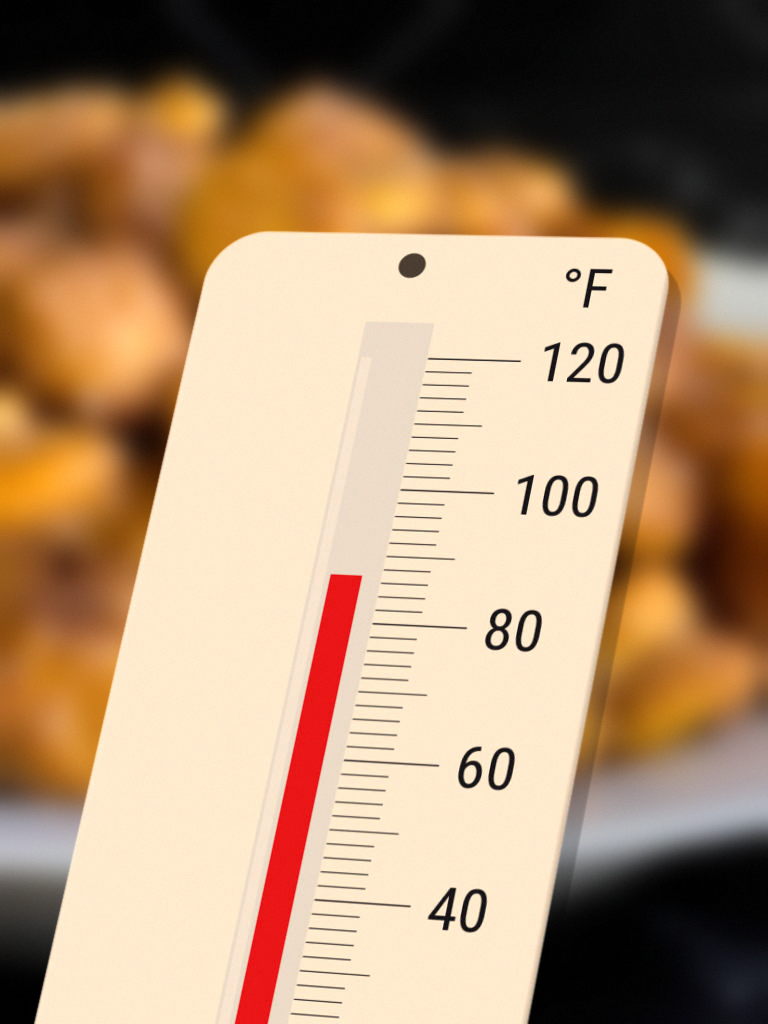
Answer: 87 °F
